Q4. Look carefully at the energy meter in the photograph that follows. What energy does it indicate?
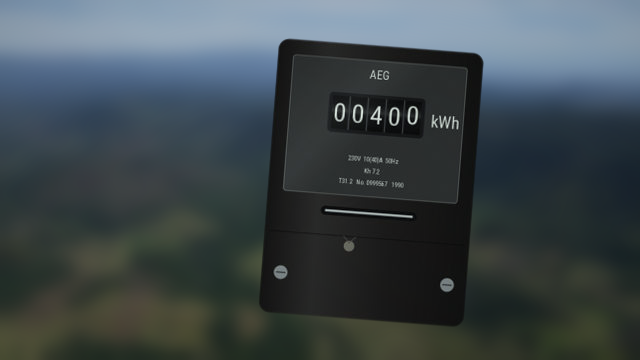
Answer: 400 kWh
